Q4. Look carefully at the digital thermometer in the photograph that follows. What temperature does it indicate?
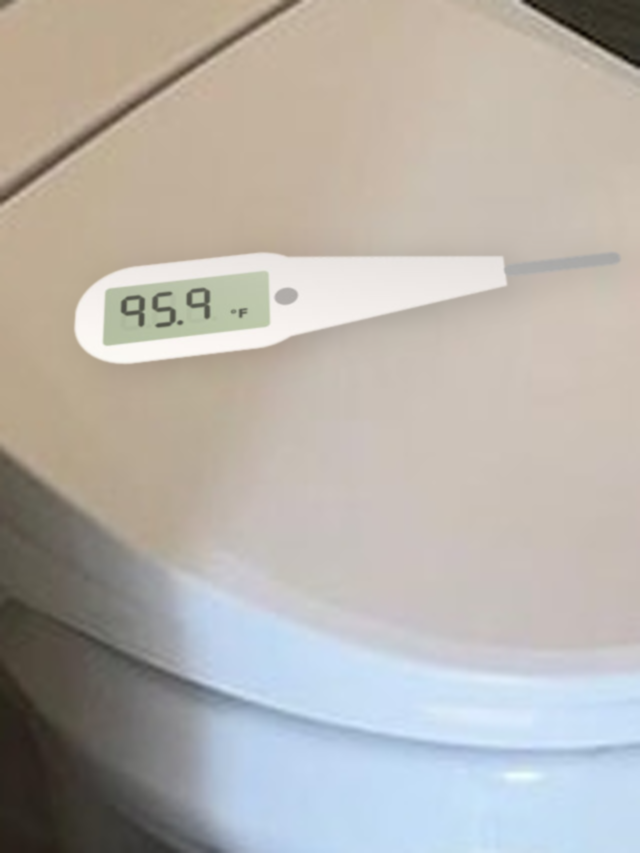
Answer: 95.9 °F
